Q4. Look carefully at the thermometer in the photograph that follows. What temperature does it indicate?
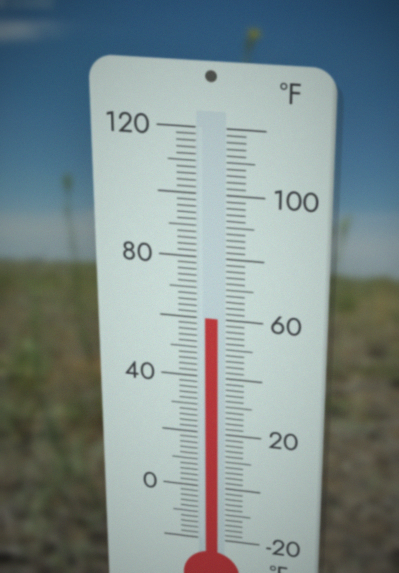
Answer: 60 °F
